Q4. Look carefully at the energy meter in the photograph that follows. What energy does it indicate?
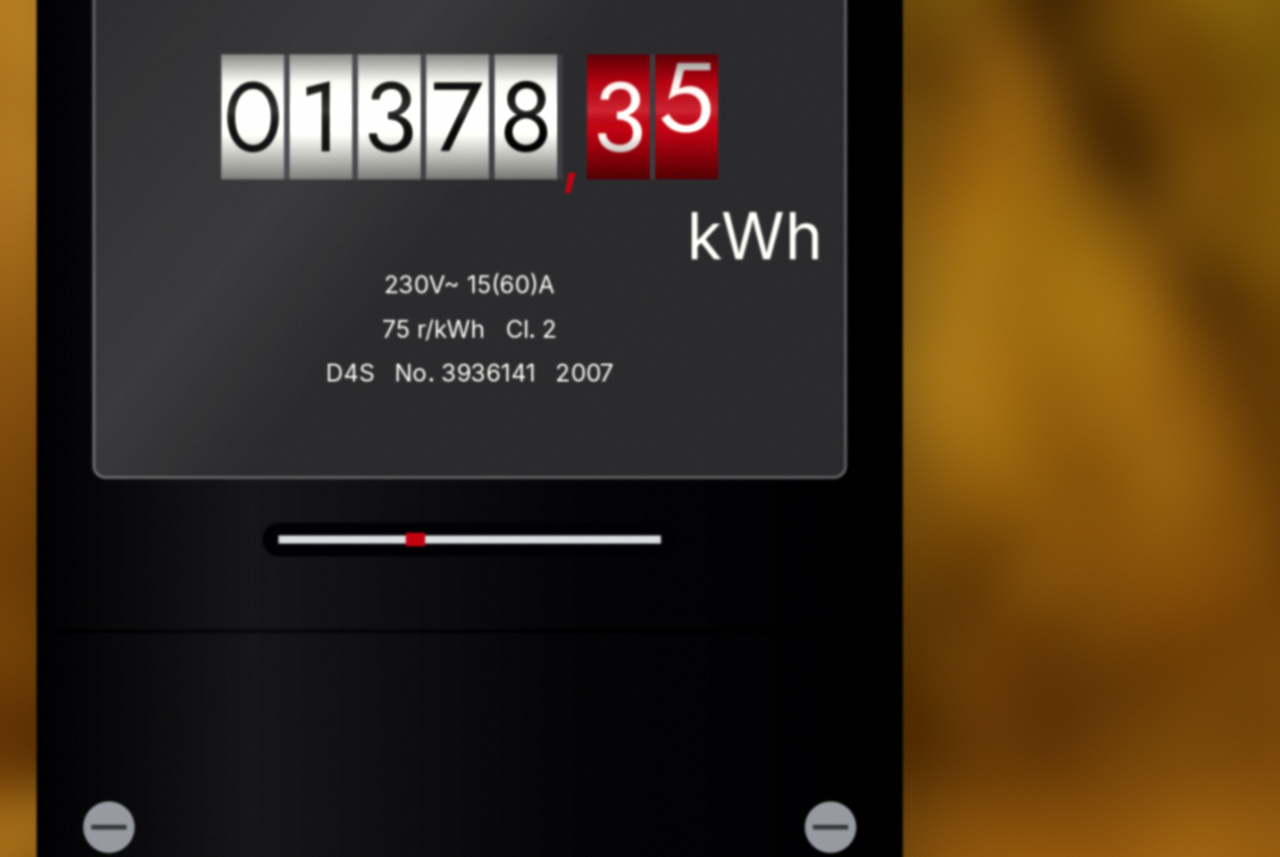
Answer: 1378.35 kWh
